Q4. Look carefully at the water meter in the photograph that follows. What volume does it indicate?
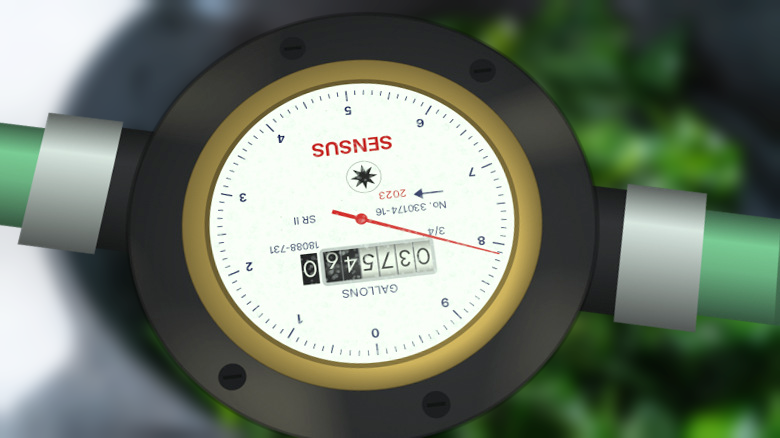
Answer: 375458.1 gal
